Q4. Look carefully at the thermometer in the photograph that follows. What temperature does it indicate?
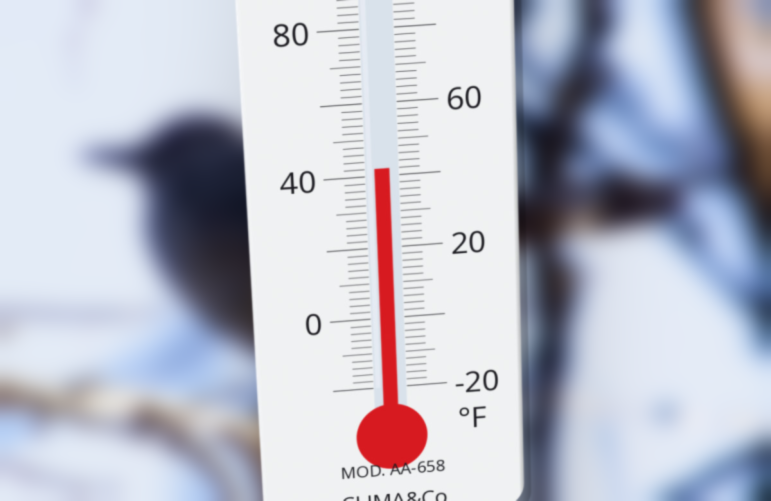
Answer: 42 °F
